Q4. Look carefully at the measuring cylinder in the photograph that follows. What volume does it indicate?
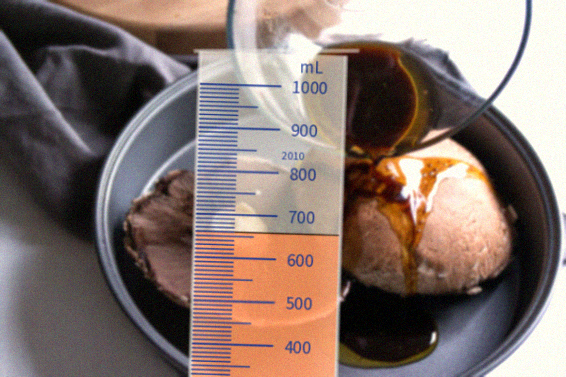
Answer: 660 mL
